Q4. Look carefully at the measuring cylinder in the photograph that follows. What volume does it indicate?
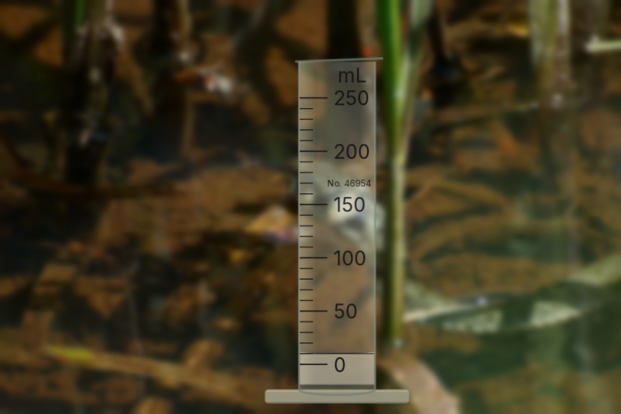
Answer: 10 mL
